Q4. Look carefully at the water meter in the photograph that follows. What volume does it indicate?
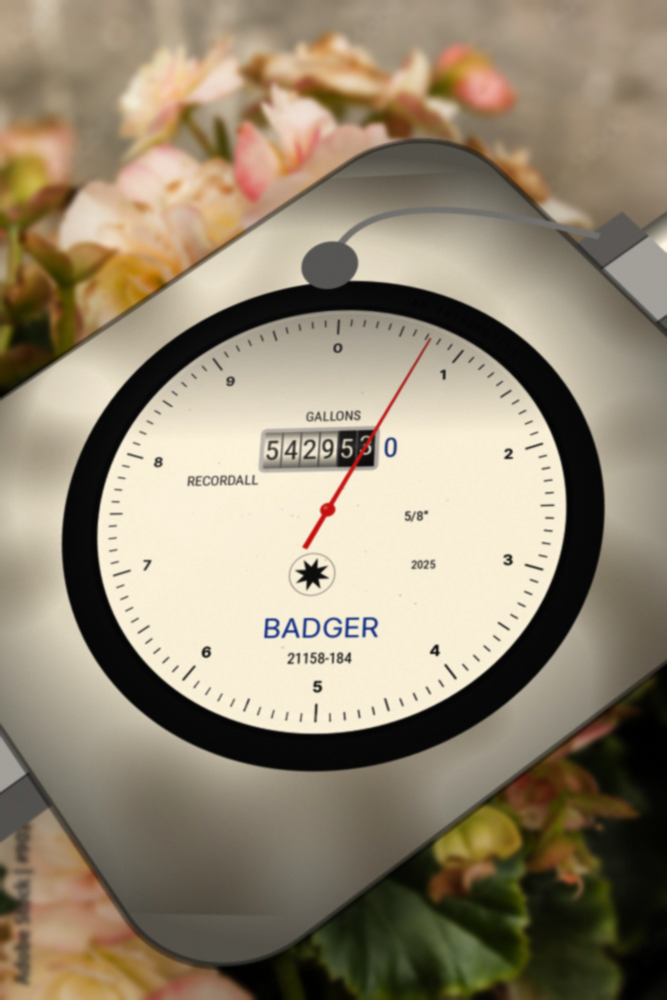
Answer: 5429530.7 gal
